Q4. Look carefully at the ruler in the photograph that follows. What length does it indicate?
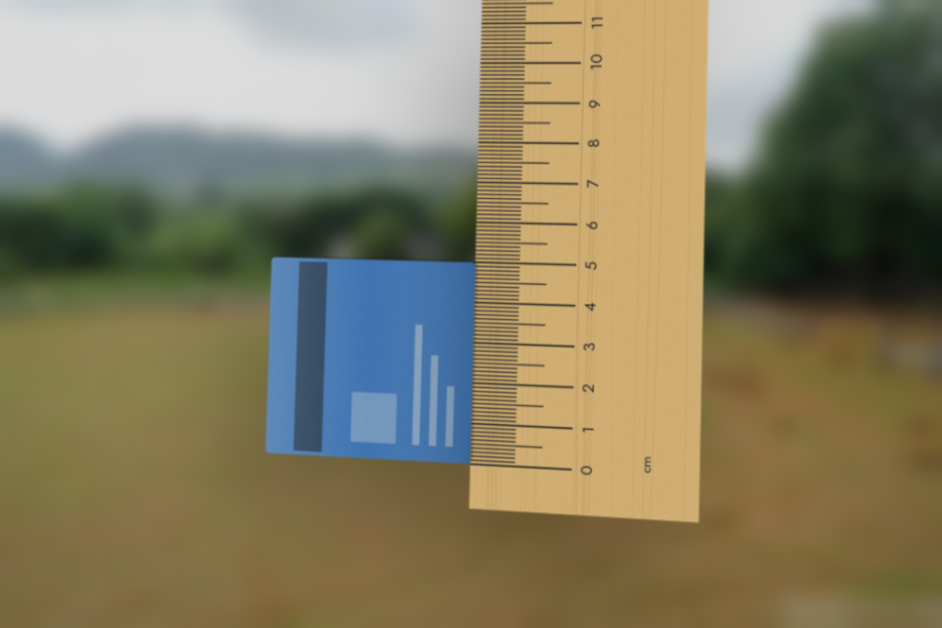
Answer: 5 cm
